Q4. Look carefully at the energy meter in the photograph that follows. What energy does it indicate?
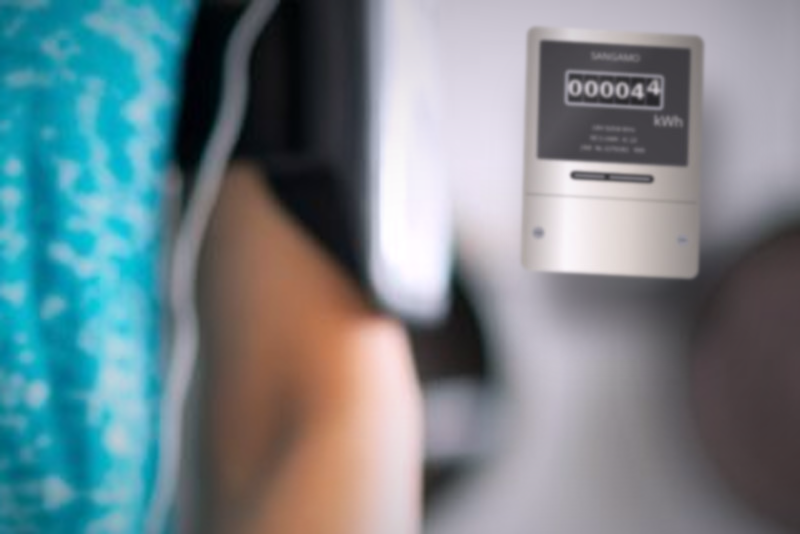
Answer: 44 kWh
